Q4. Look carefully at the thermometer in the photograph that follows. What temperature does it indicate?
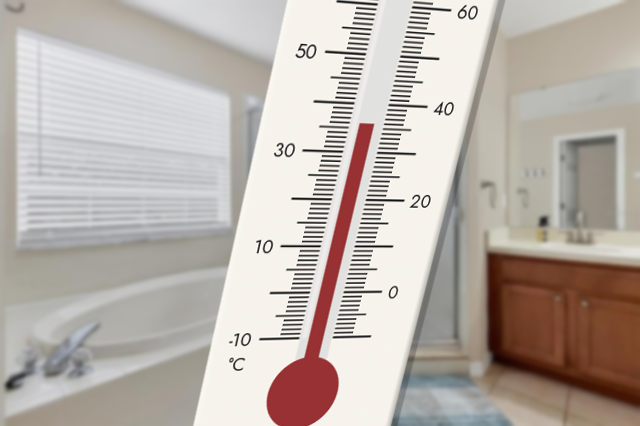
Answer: 36 °C
